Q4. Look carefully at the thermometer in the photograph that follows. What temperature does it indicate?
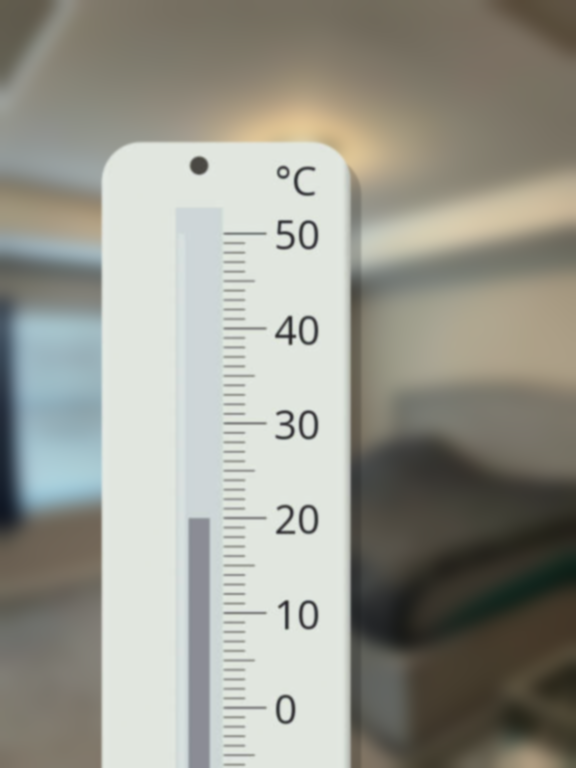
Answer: 20 °C
